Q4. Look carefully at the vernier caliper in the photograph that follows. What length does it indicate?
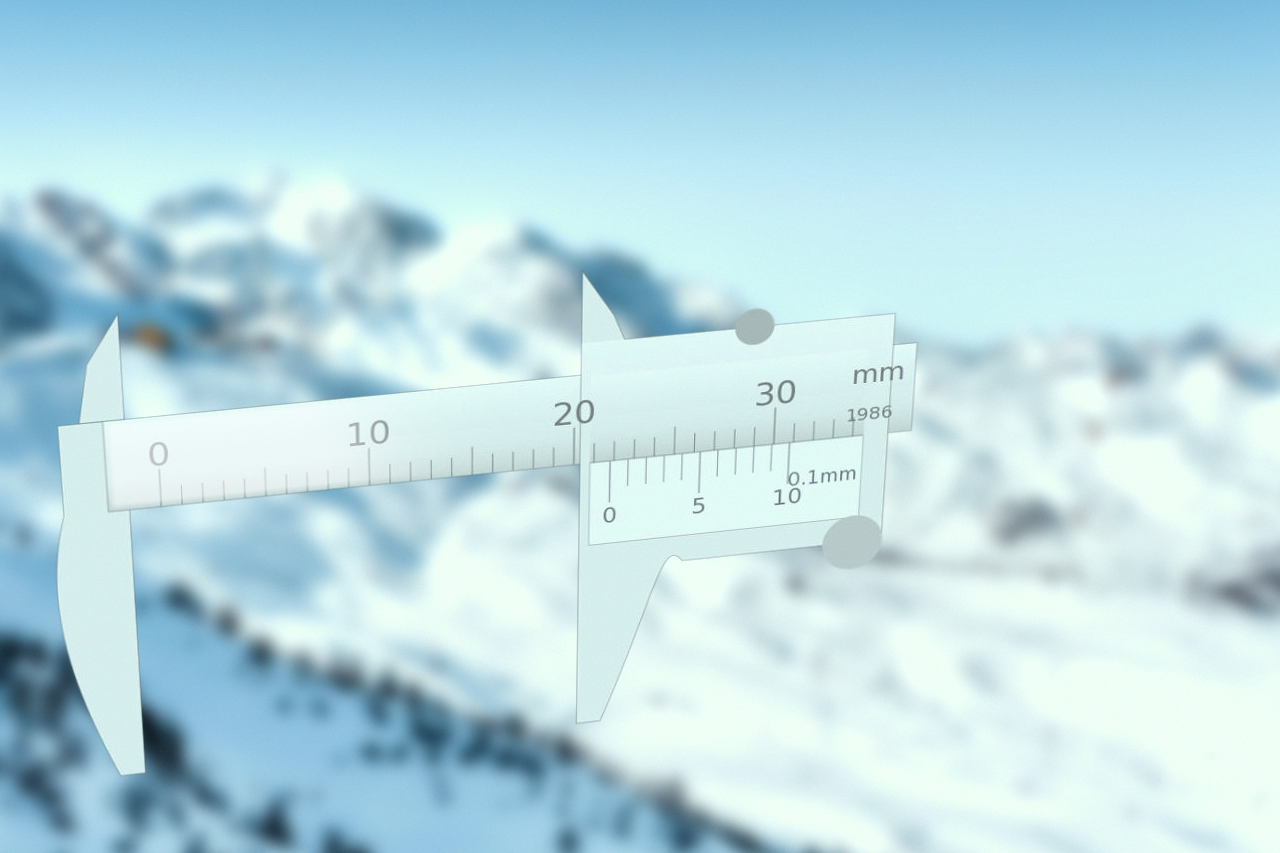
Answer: 21.8 mm
